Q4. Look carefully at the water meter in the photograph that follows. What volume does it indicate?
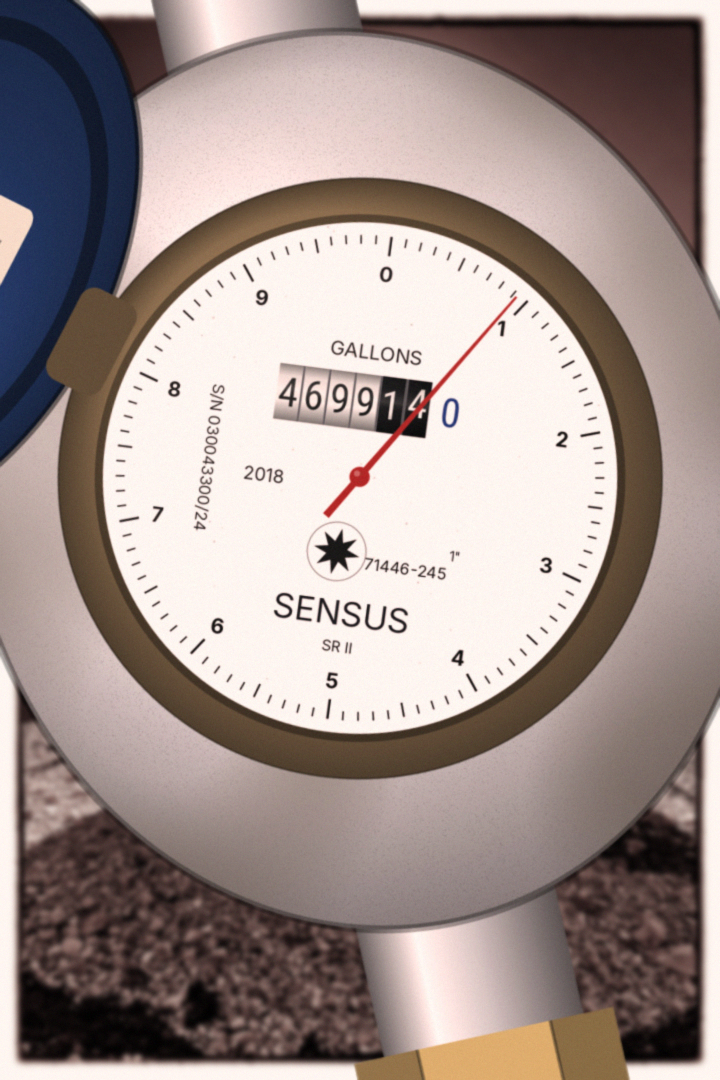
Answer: 4699140.9 gal
